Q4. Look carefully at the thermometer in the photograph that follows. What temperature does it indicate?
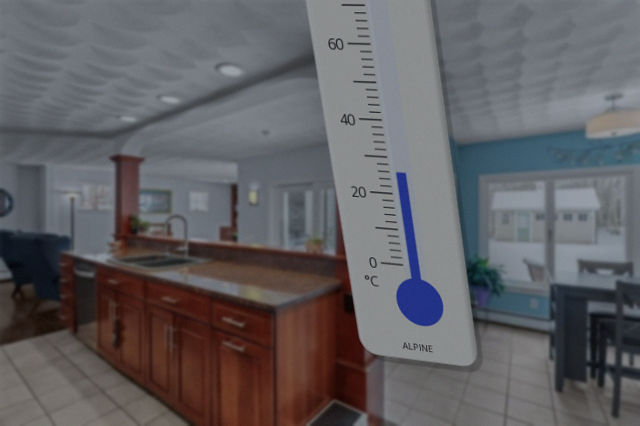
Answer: 26 °C
